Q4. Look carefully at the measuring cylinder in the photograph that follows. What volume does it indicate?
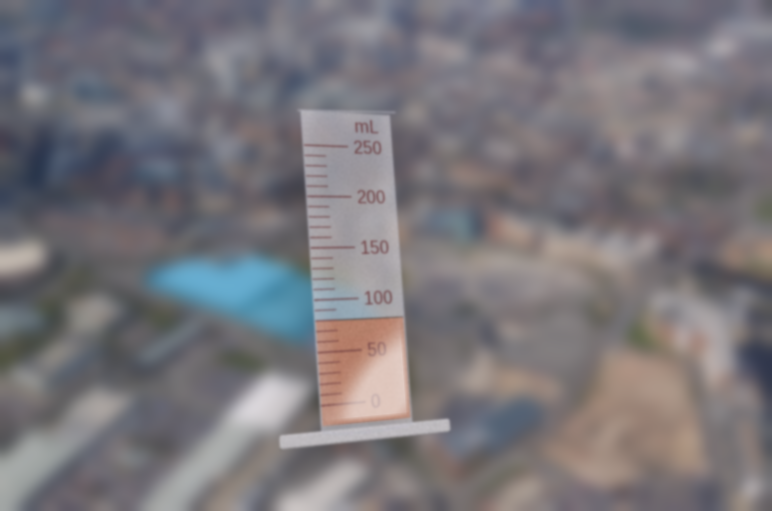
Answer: 80 mL
